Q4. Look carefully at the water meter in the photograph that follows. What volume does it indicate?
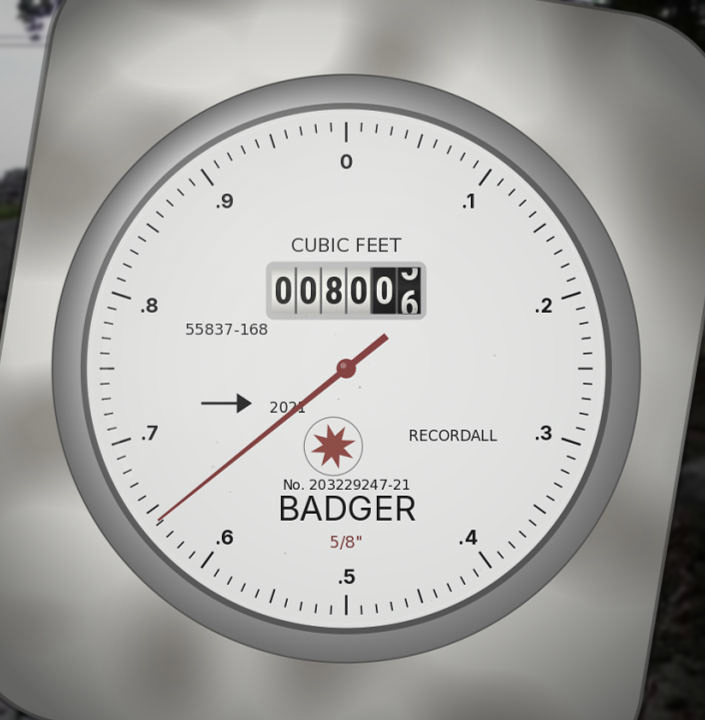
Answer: 8005.64 ft³
